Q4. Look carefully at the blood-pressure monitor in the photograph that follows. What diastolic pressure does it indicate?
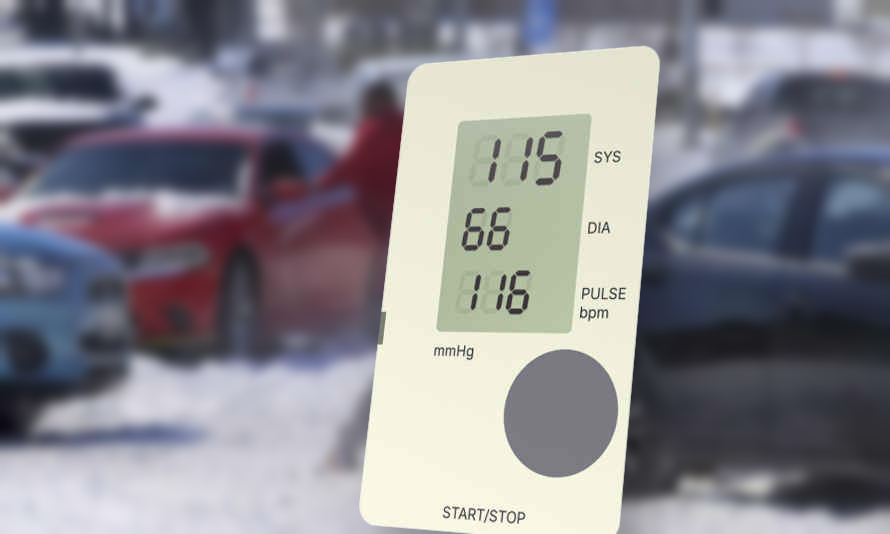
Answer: 66 mmHg
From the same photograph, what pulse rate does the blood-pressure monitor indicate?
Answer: 116 bpm
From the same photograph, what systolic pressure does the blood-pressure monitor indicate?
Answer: 115 mmHg
